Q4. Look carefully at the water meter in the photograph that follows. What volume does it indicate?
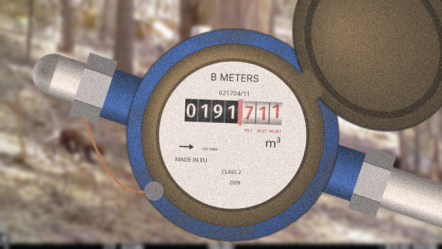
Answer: 191.711 m³
